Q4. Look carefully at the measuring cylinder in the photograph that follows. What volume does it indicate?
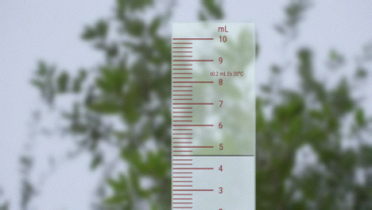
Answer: 4.6 mL
